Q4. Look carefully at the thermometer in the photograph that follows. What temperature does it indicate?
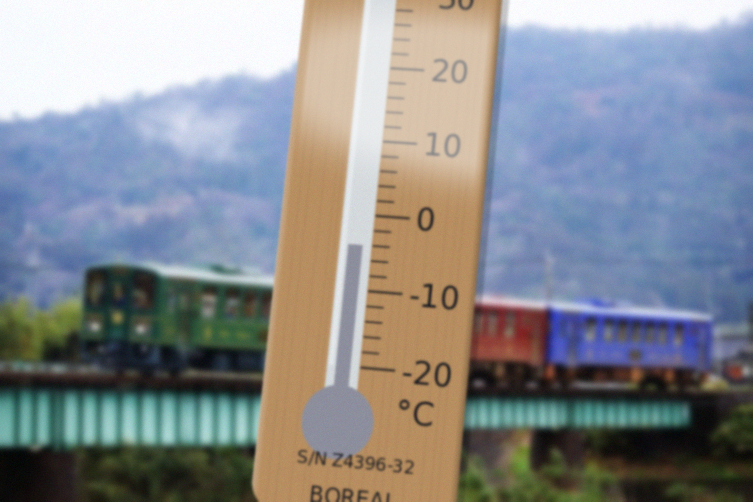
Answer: -4 °C
